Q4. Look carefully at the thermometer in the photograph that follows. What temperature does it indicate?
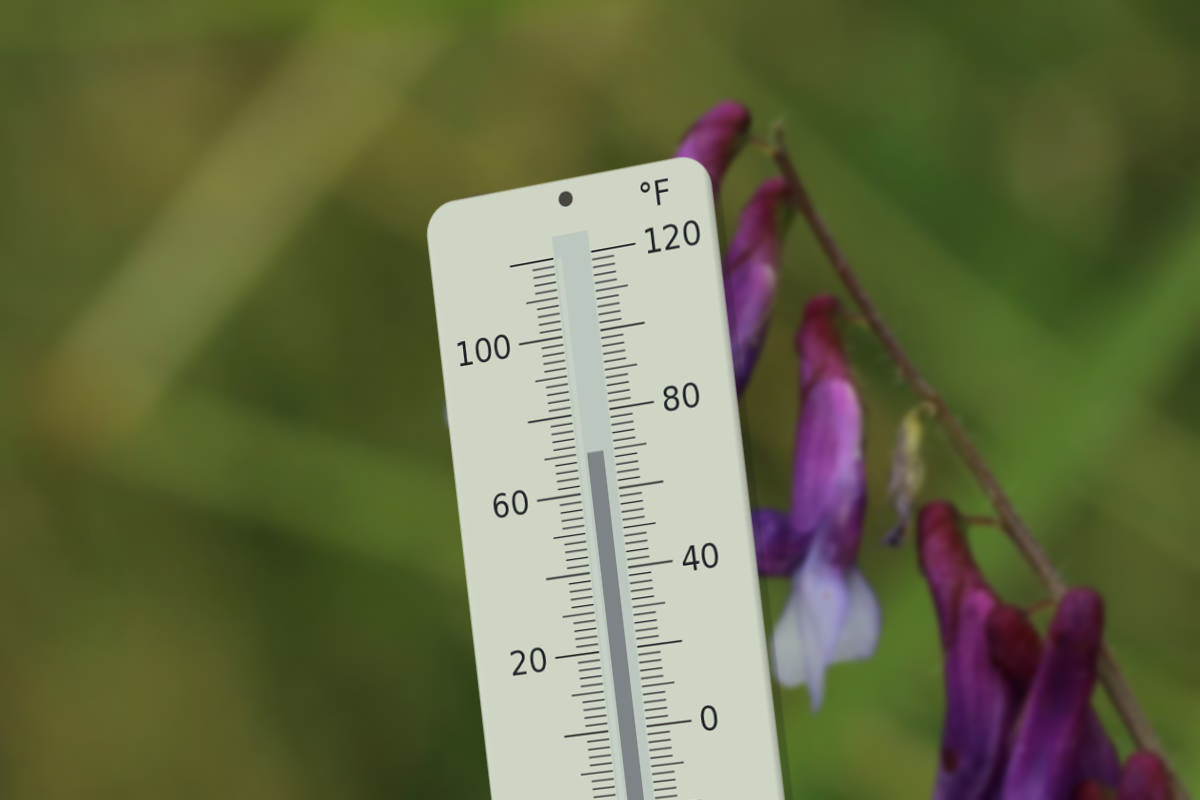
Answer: 70 °F
